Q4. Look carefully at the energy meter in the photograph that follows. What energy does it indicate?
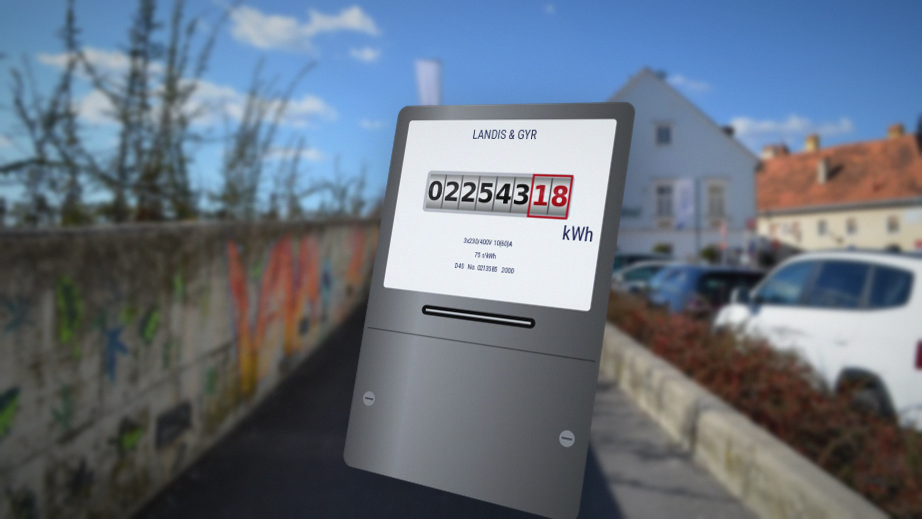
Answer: 22543.18 kWh
